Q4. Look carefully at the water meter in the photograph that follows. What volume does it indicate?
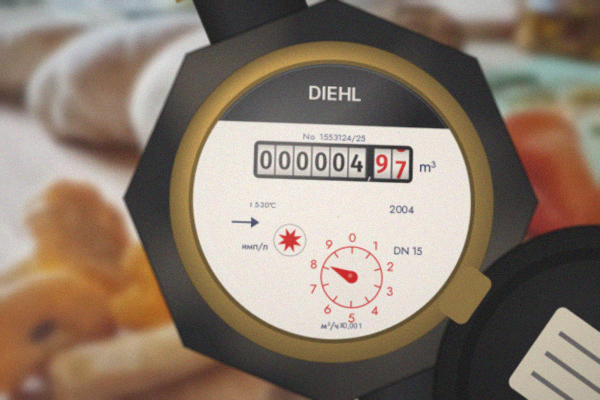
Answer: 4.968 m³
